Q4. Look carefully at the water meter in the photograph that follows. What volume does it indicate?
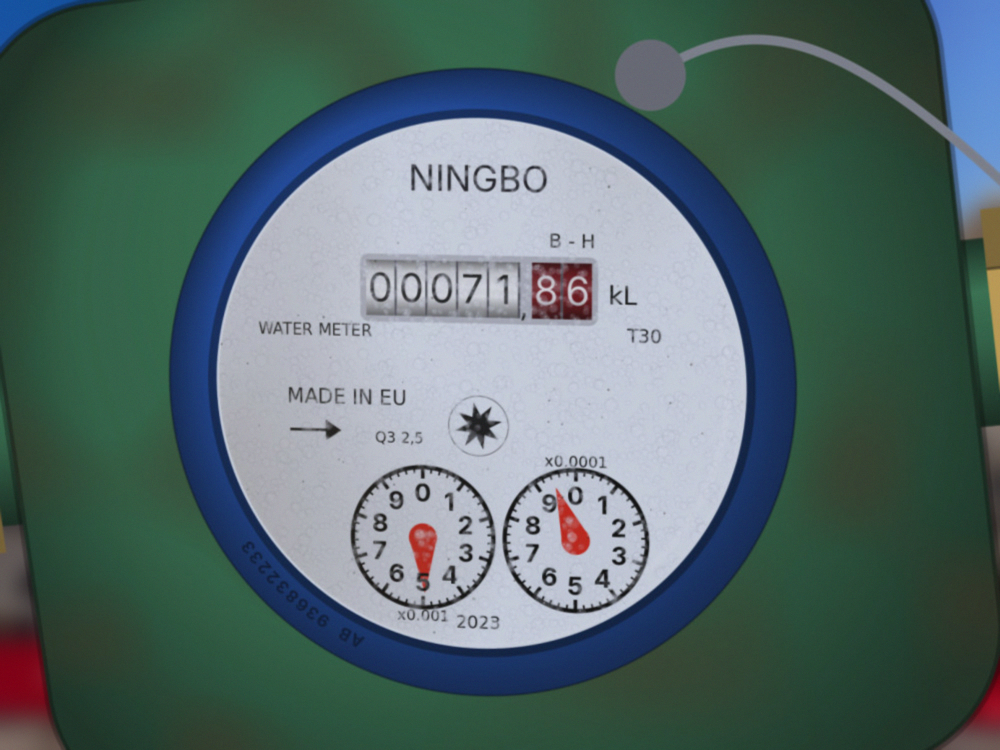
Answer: 71.8649 kL
